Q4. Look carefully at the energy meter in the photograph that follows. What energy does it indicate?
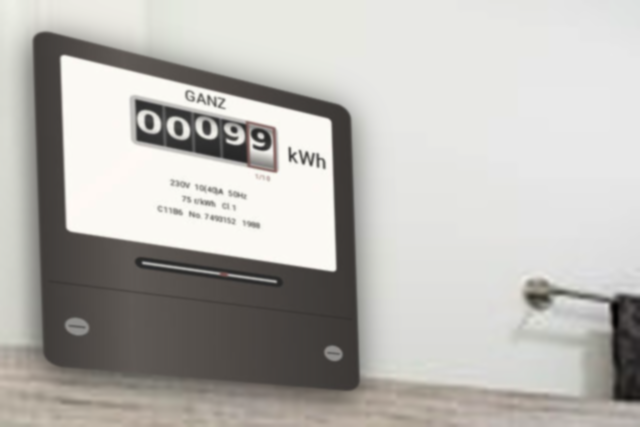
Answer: 9.9 kWh
